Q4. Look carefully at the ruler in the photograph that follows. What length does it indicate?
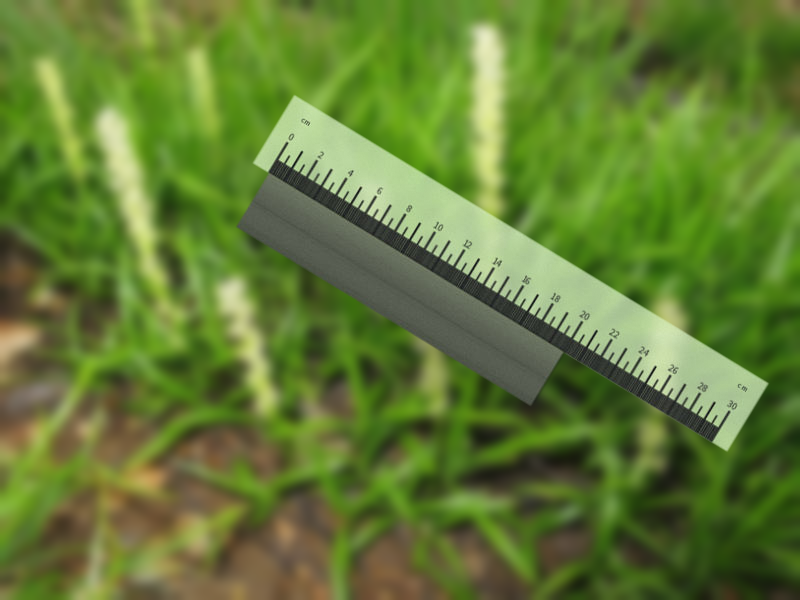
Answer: 20 cm
